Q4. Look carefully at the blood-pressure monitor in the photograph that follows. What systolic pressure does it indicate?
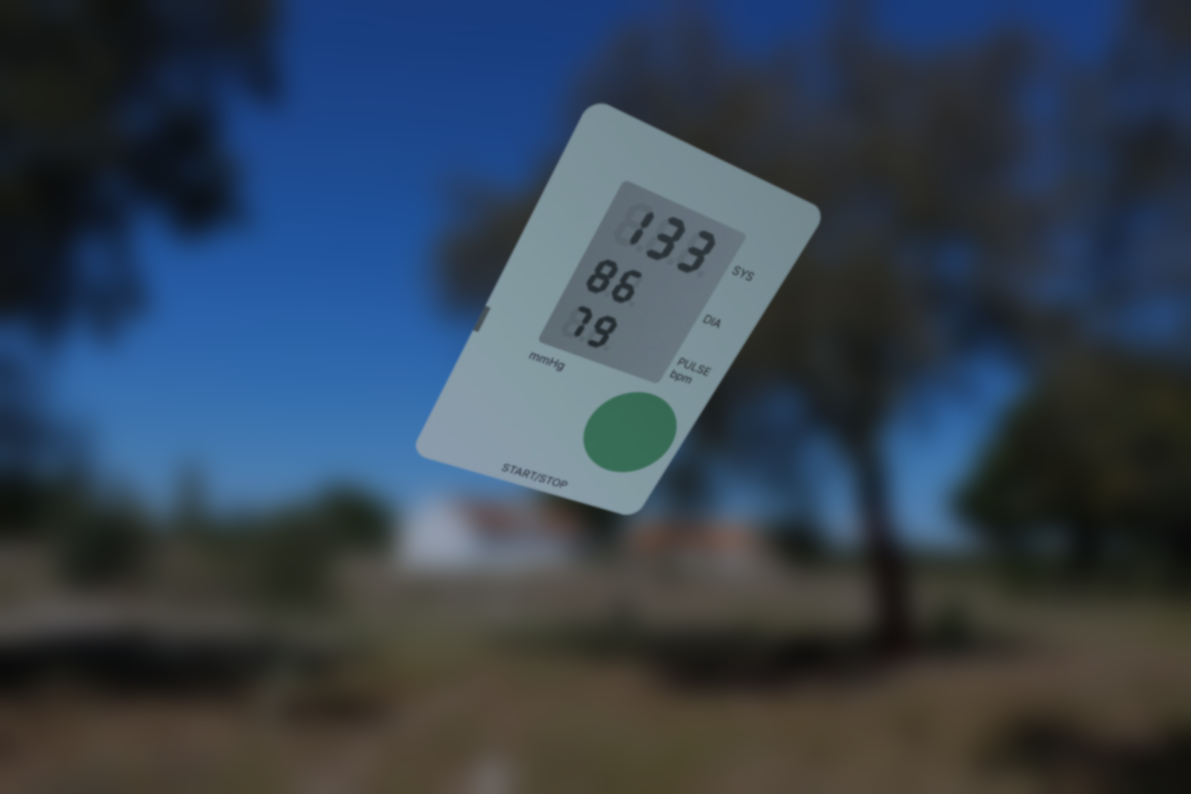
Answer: 133 mmHg
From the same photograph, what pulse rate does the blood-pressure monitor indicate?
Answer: 79 bpm
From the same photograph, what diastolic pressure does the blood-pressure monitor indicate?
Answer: 86 mmHg
